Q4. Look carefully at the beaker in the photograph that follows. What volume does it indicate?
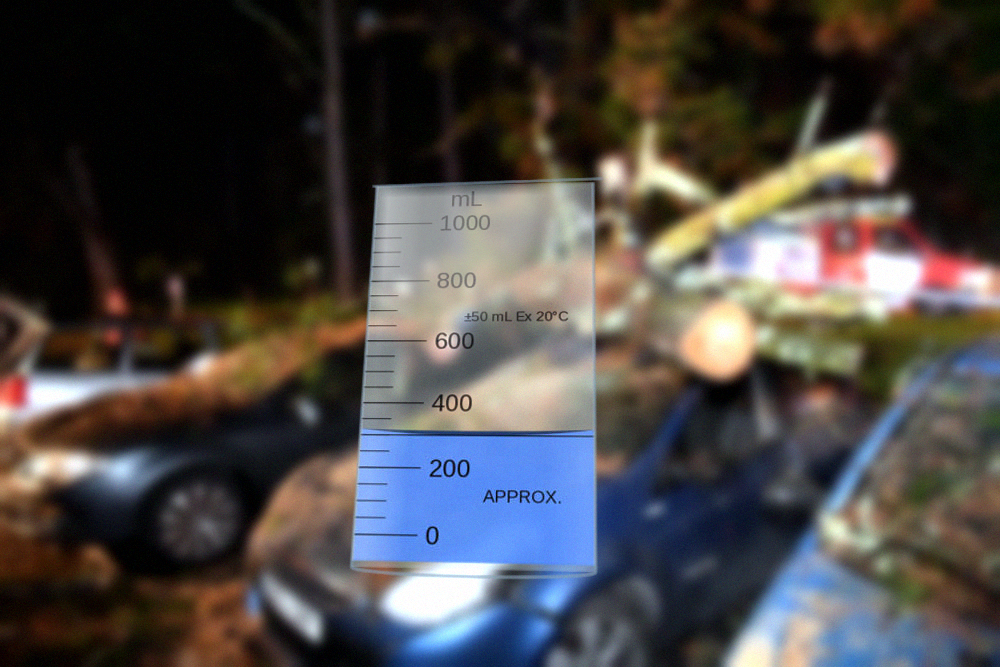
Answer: 300 mL
